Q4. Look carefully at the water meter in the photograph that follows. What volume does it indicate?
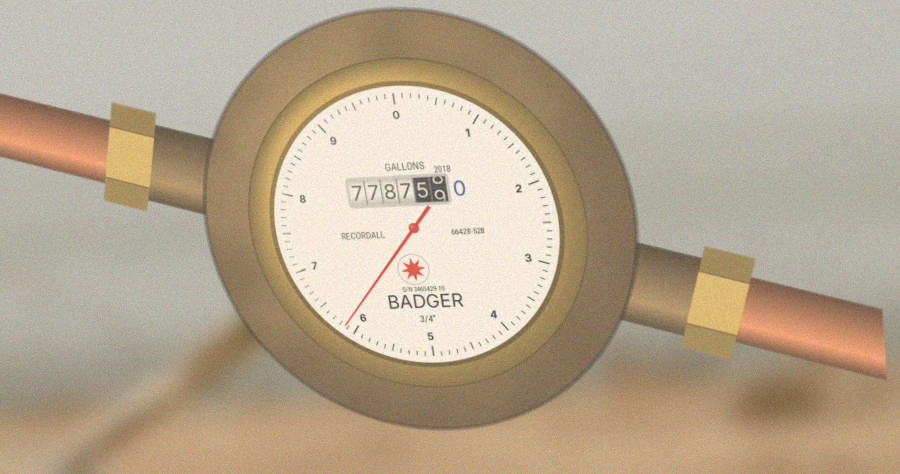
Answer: 7787586.1 gal
